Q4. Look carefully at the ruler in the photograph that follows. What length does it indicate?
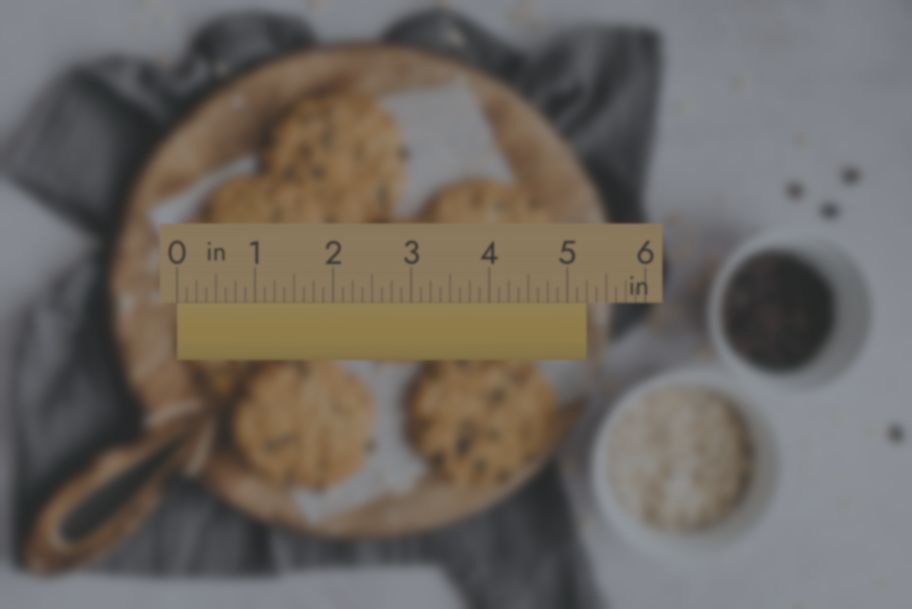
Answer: 5.25 in
